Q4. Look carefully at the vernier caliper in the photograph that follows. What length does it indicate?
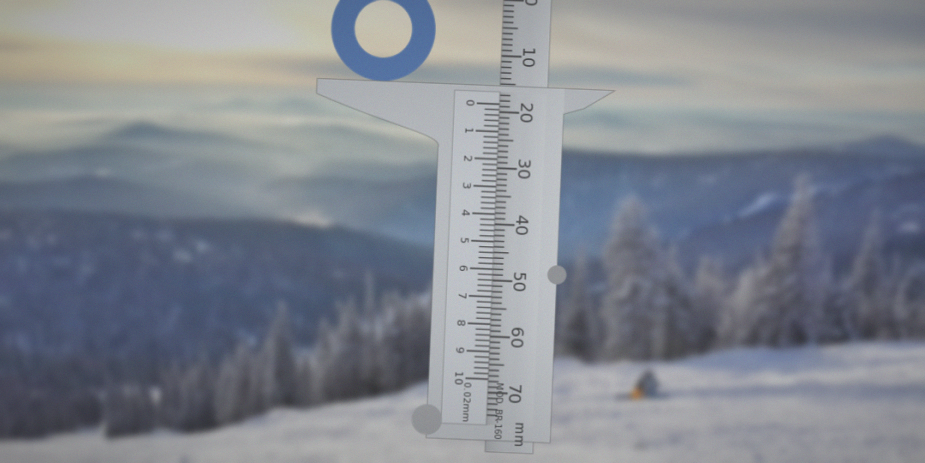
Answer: 18.6 mm
